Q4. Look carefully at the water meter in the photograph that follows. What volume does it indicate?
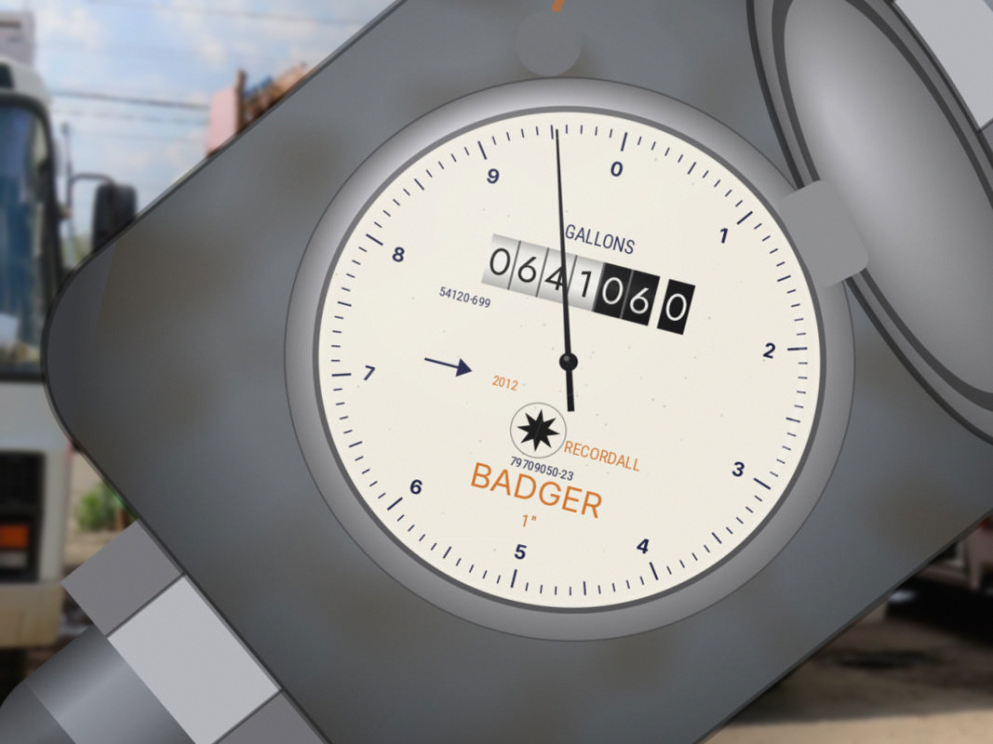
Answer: 641059.5 gal
